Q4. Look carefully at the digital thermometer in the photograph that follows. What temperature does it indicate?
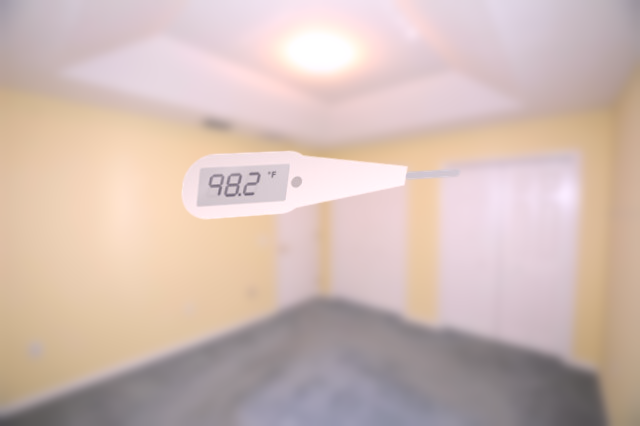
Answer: 98.2 °F
